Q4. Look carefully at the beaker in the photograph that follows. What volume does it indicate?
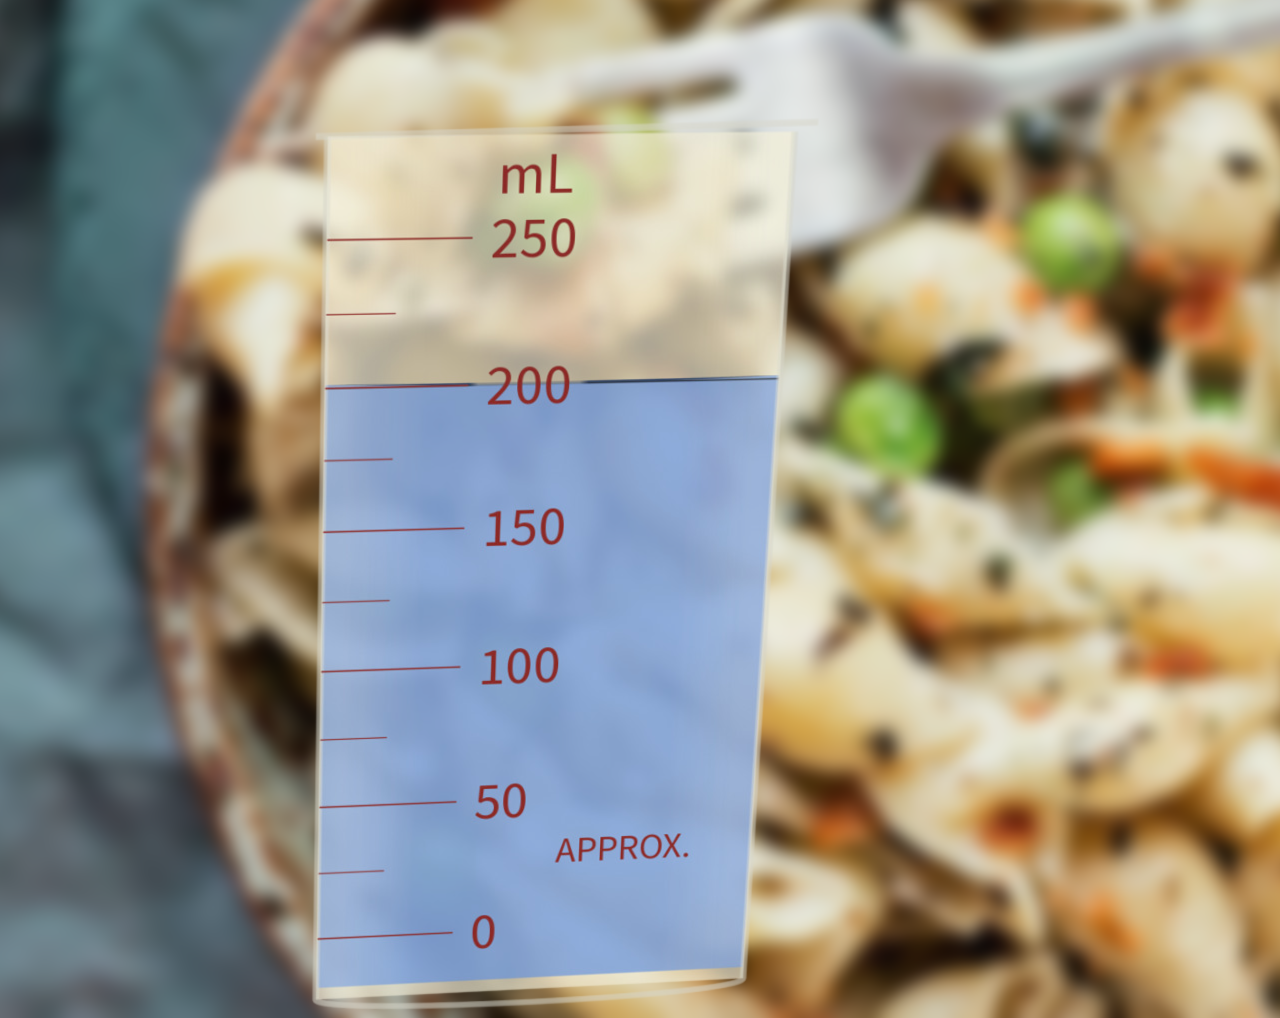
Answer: 200 mL
